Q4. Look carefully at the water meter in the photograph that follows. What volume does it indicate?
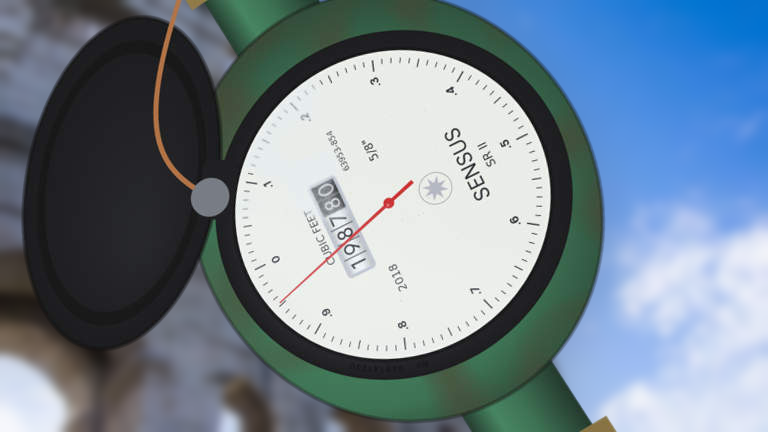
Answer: 198779.95 ft³
